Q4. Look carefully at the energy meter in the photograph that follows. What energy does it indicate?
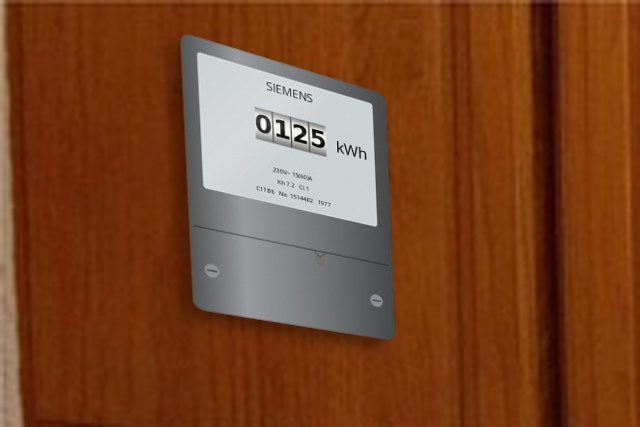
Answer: 125 kWh
